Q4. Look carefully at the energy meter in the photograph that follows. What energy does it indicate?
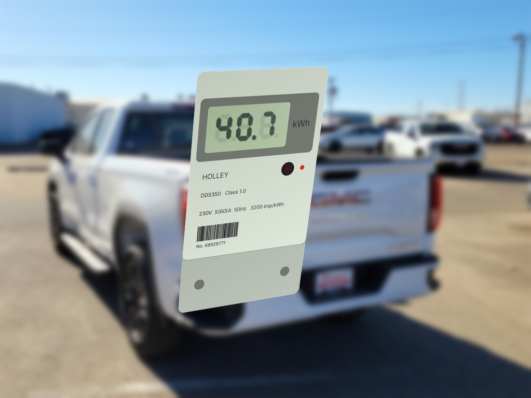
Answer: 40.7 kWh
